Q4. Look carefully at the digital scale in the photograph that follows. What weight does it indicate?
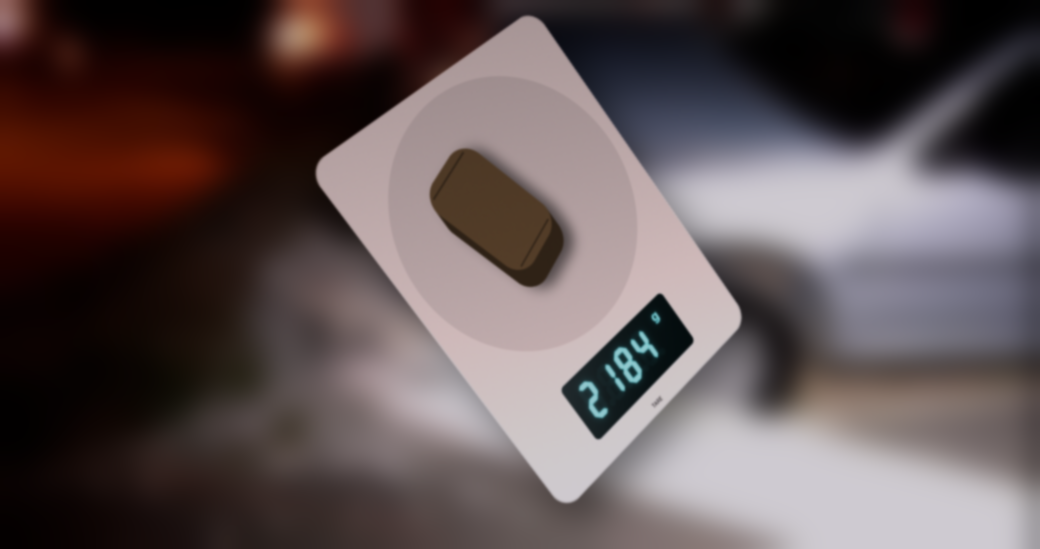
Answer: 2184 g
